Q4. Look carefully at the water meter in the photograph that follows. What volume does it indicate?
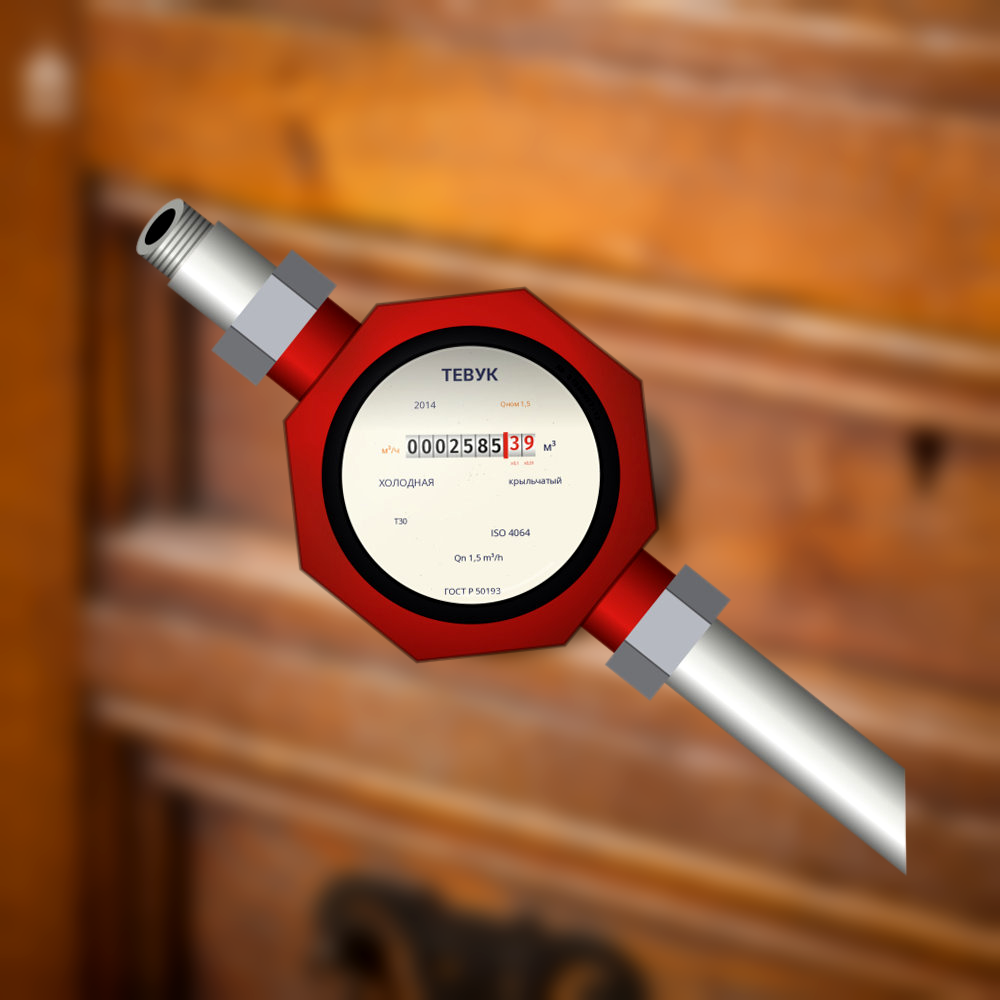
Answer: 2585.39 m³
